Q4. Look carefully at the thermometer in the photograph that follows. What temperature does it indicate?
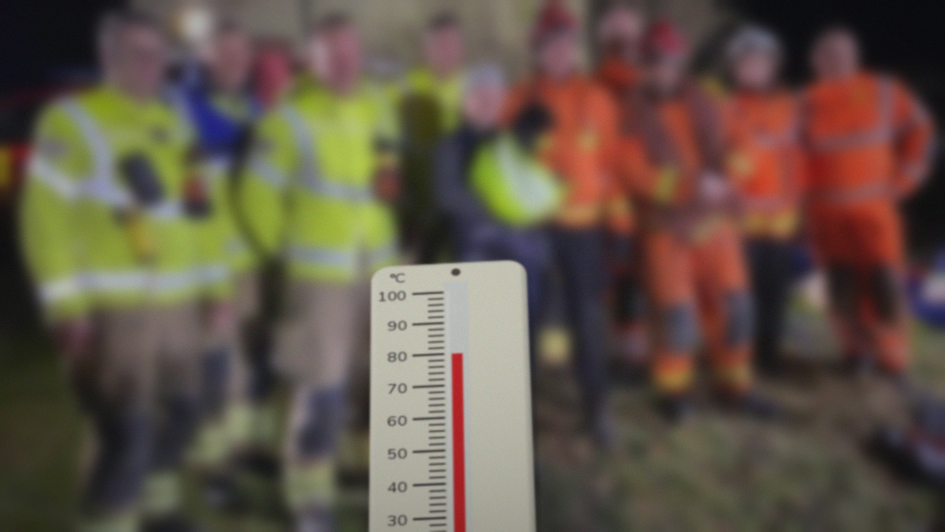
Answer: 80 °C
